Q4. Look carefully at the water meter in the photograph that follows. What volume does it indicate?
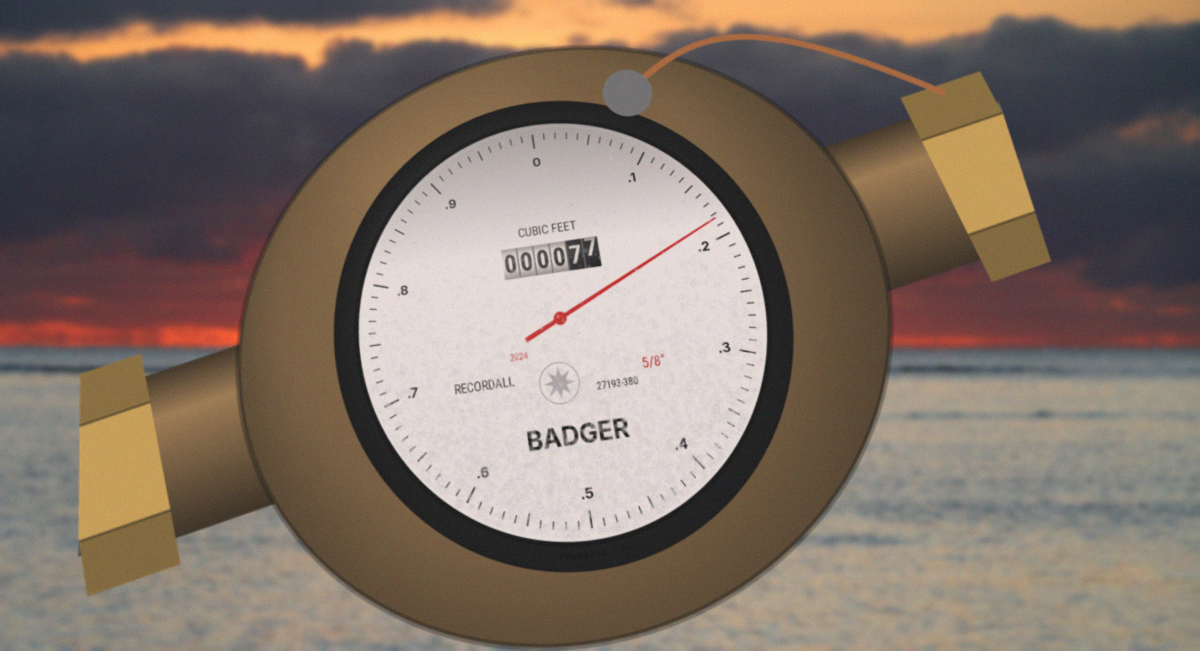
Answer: 77.18 ft³
